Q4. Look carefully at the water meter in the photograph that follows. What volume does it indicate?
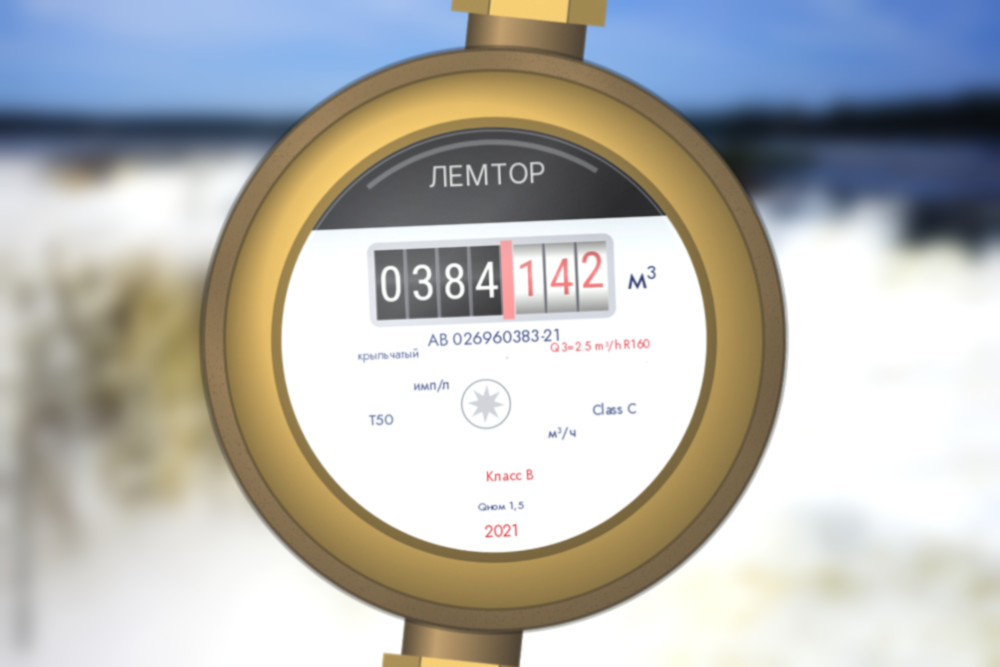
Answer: 384.142 m³
